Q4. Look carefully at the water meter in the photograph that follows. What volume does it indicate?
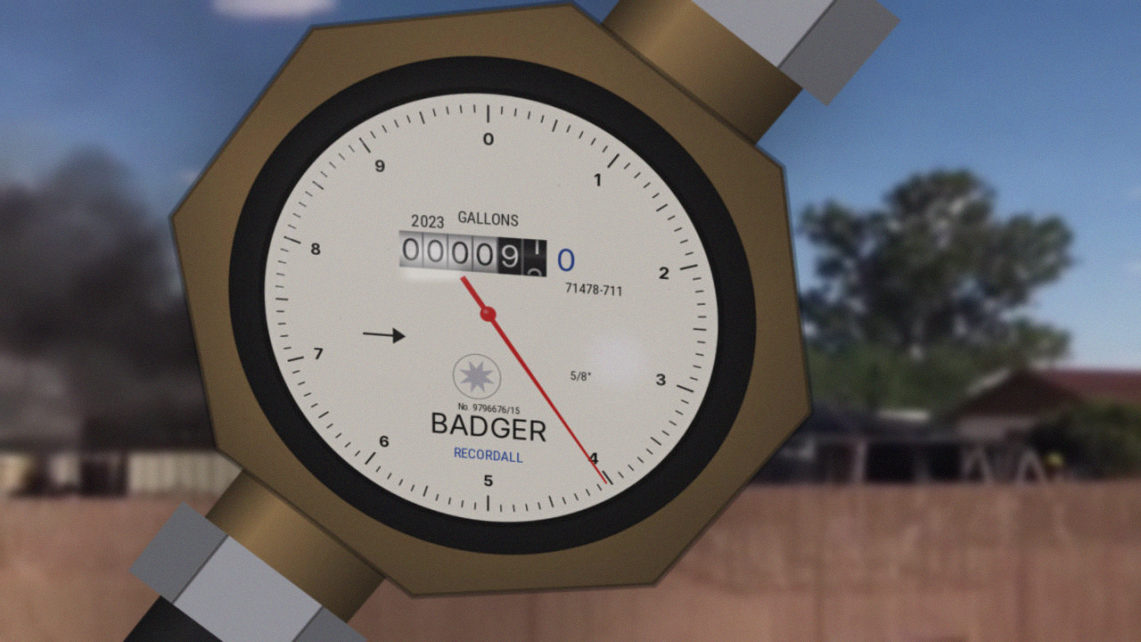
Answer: 914.0 gal
